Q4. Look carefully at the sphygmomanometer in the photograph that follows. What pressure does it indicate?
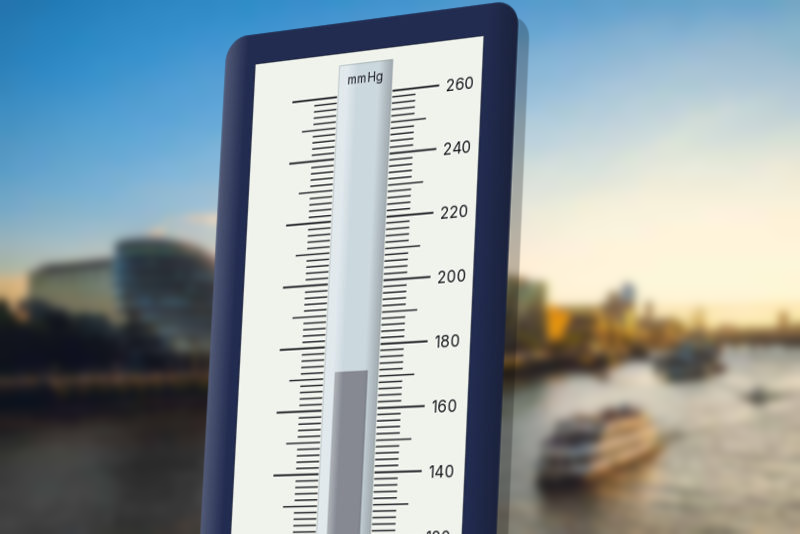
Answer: 172 mmHg
